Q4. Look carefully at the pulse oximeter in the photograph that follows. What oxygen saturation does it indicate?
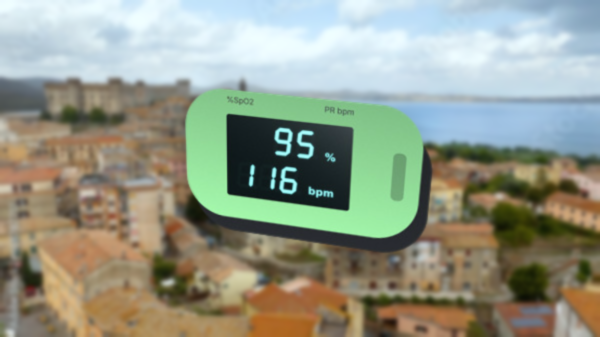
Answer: 95 %
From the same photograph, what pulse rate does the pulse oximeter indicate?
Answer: 116 bpm
